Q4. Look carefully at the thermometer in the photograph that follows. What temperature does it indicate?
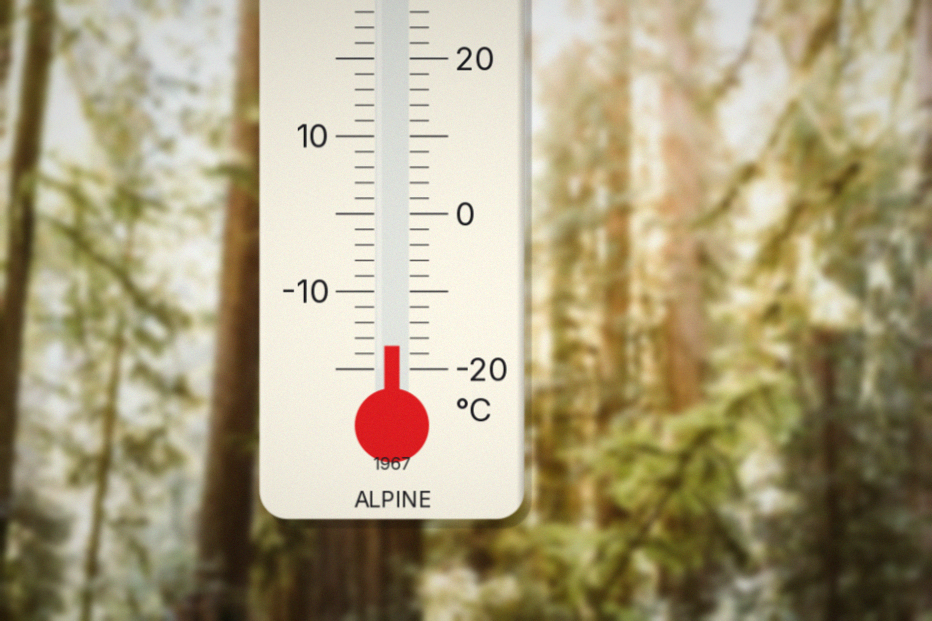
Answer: -17 °C
